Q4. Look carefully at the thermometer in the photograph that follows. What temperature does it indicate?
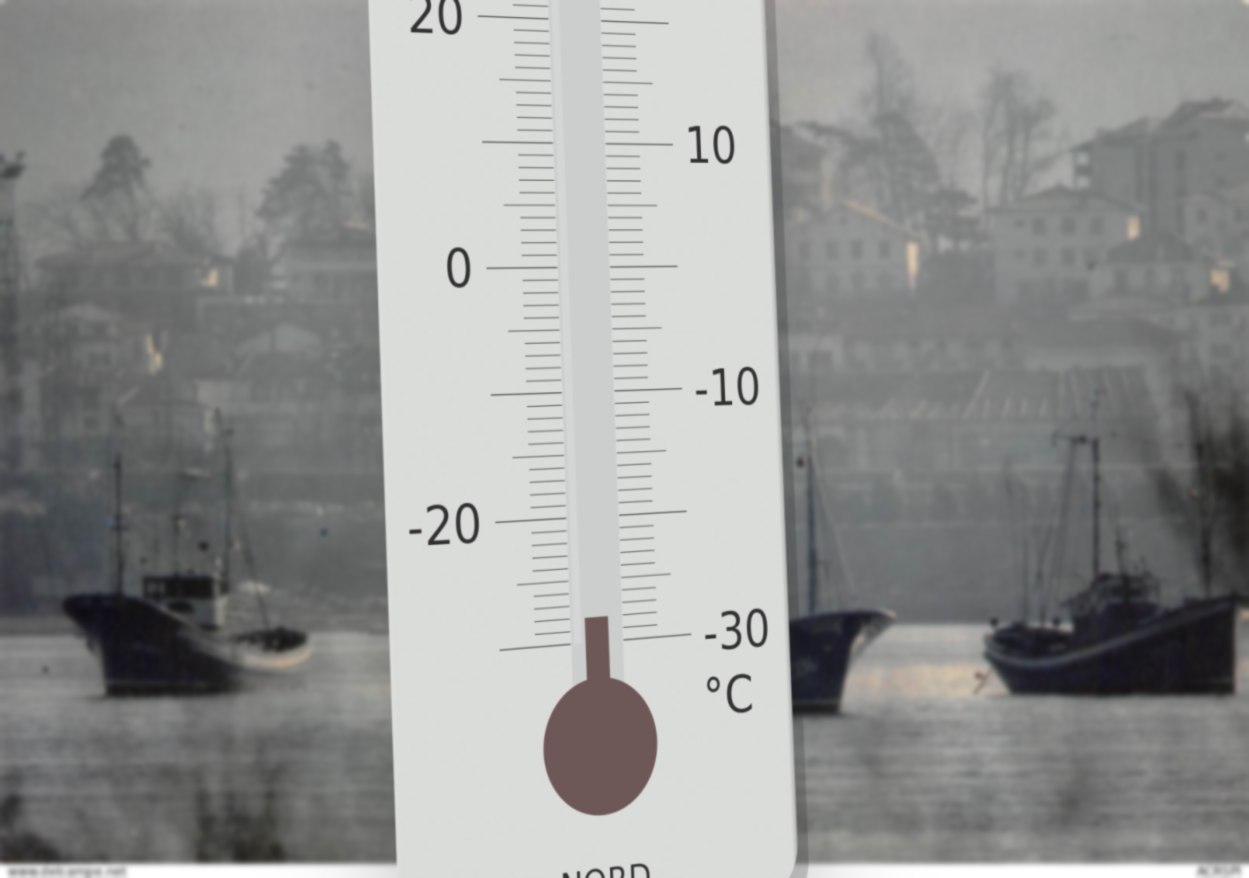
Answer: -28 °C
